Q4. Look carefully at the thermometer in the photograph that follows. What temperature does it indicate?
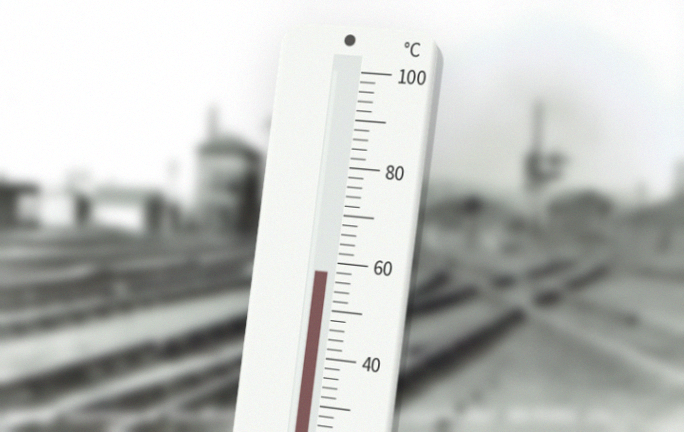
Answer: 58 °C
